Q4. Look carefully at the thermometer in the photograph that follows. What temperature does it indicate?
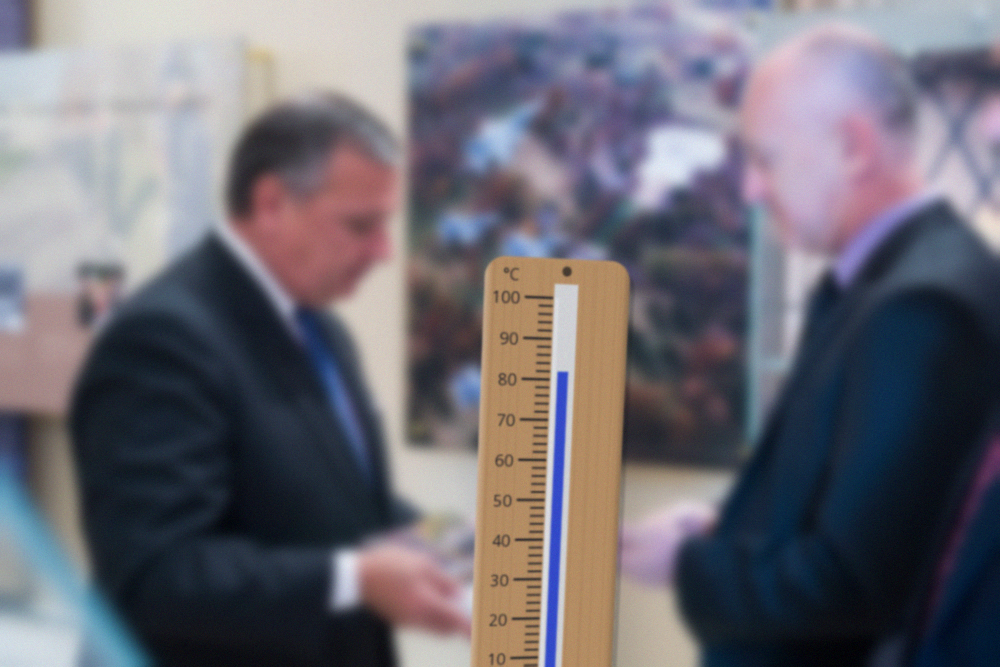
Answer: 82 °C
